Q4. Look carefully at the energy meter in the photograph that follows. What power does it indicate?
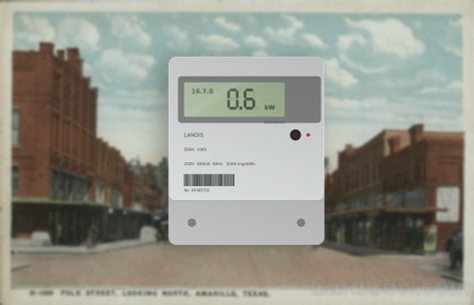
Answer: 0.6 kW
